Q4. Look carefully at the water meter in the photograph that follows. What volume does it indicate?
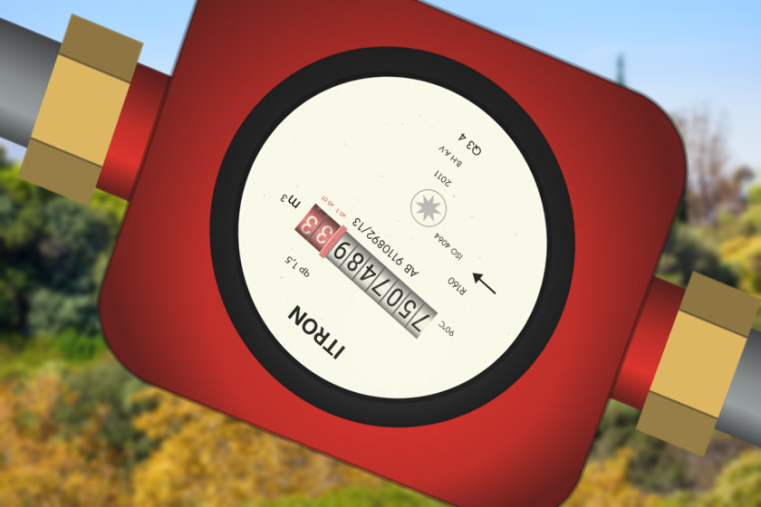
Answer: 7507489.33 m³
